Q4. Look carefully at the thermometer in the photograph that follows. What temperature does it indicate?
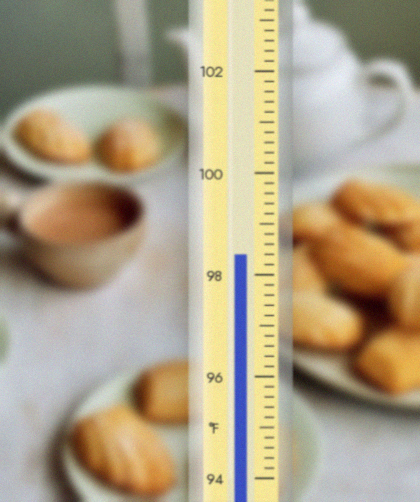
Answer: 98.4 °F
